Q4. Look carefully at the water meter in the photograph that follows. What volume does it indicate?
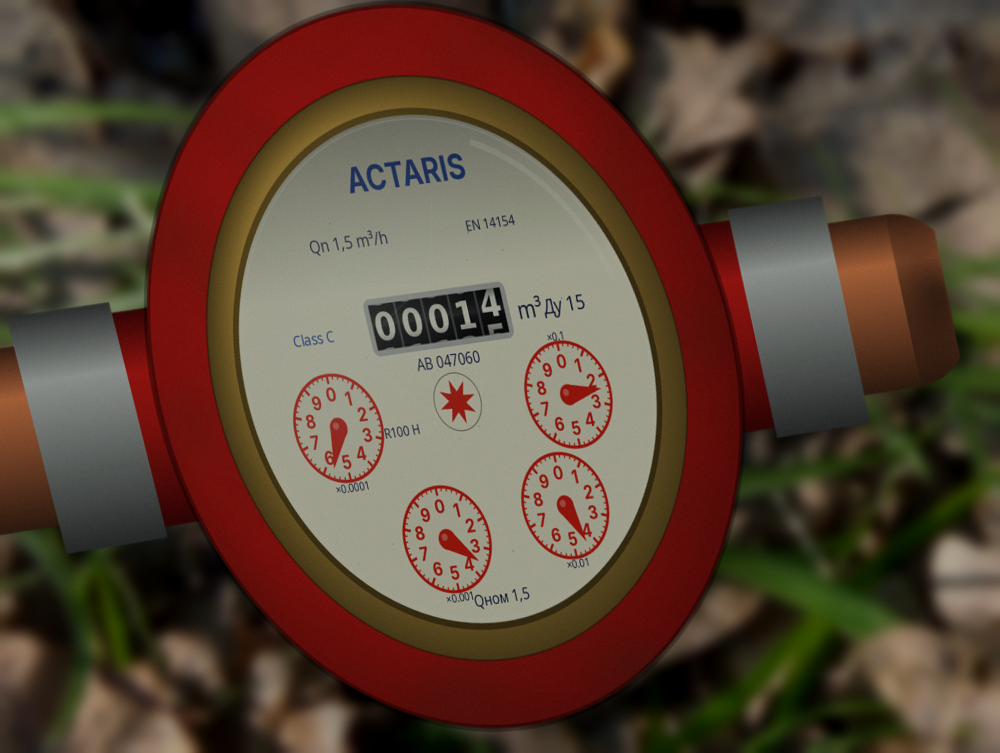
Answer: 14.2435 m³
